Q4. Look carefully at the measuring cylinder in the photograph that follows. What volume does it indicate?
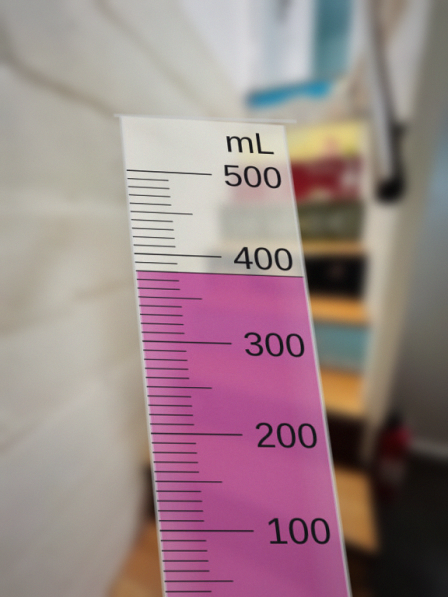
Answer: 380 mL
